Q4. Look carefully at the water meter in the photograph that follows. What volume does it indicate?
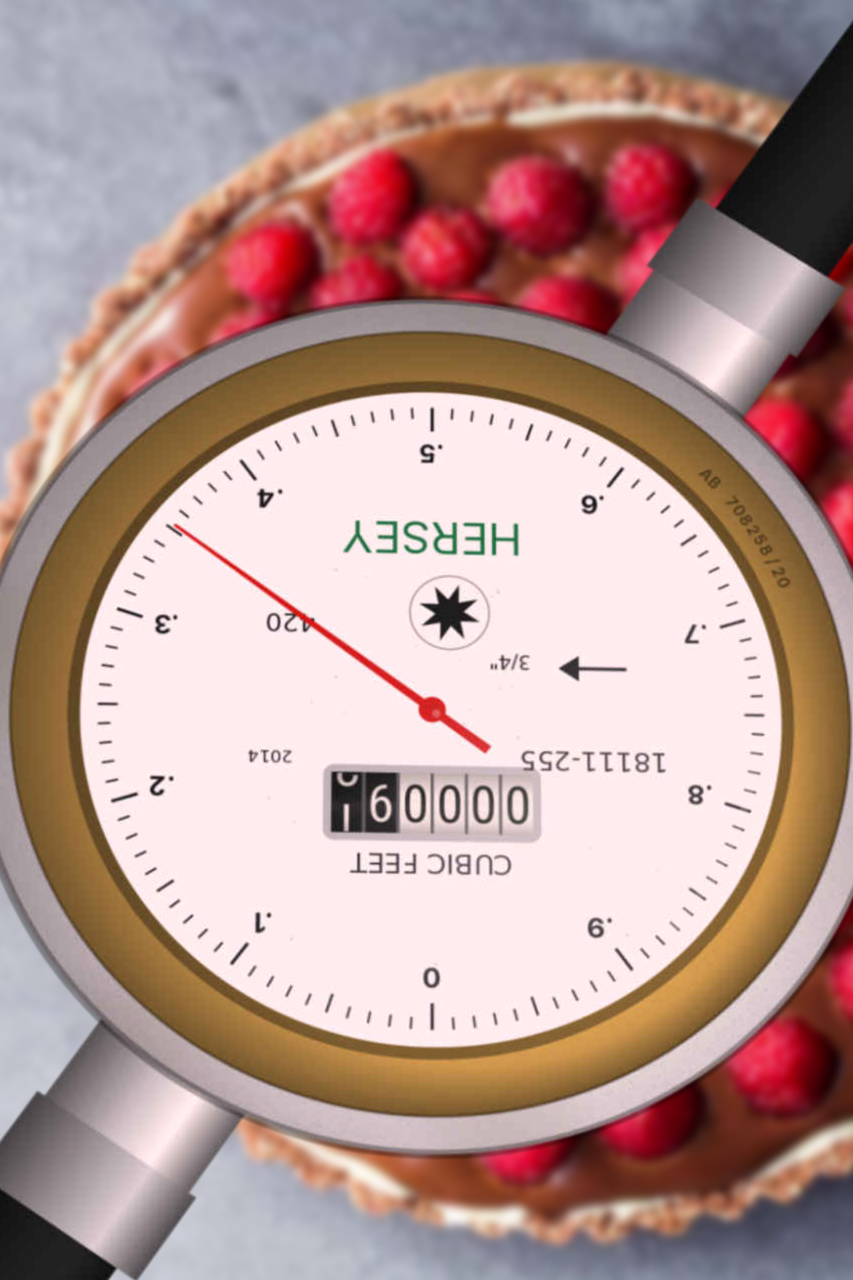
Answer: 91.35 ft³
